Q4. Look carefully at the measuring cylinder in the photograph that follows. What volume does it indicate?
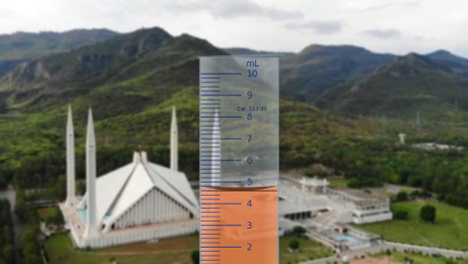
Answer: 4.6 mL
